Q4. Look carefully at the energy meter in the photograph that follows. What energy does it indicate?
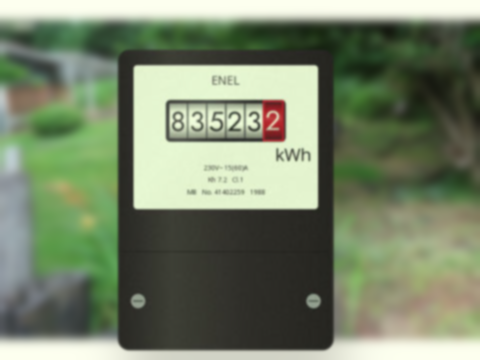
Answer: 83523.2 kWh
